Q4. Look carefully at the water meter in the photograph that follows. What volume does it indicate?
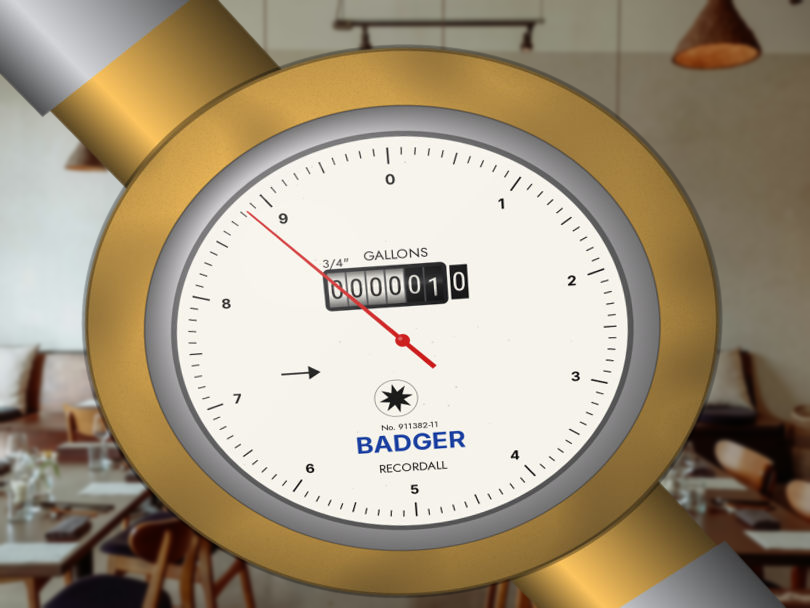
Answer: 8.8 gal
